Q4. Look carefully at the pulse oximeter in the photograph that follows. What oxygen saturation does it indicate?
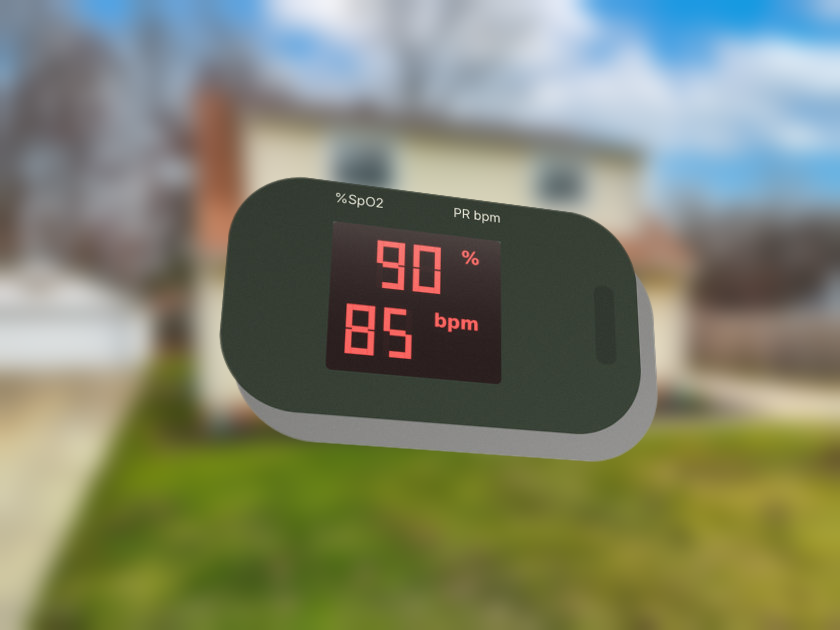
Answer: 90 %
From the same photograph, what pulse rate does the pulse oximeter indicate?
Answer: 85 bpm
